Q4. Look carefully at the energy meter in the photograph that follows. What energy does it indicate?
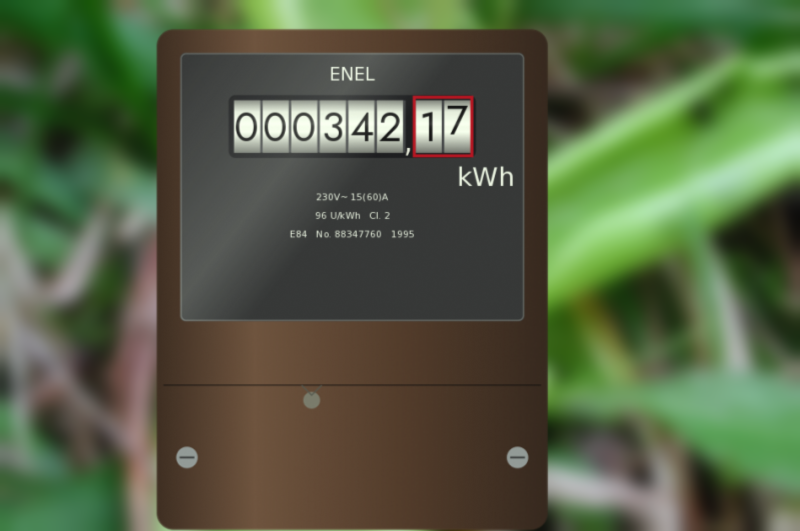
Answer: 342.17 kWh
